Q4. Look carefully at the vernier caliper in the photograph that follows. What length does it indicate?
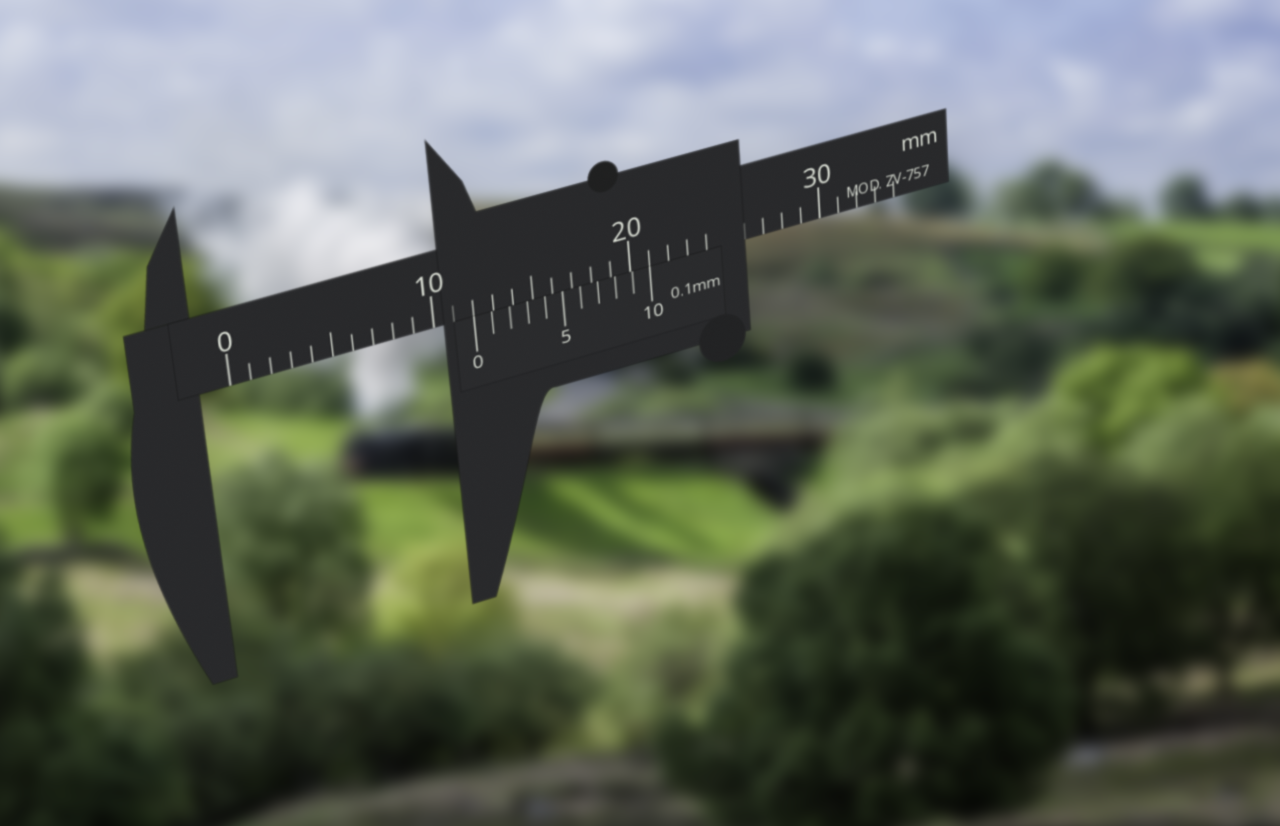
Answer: 12.0 mm
